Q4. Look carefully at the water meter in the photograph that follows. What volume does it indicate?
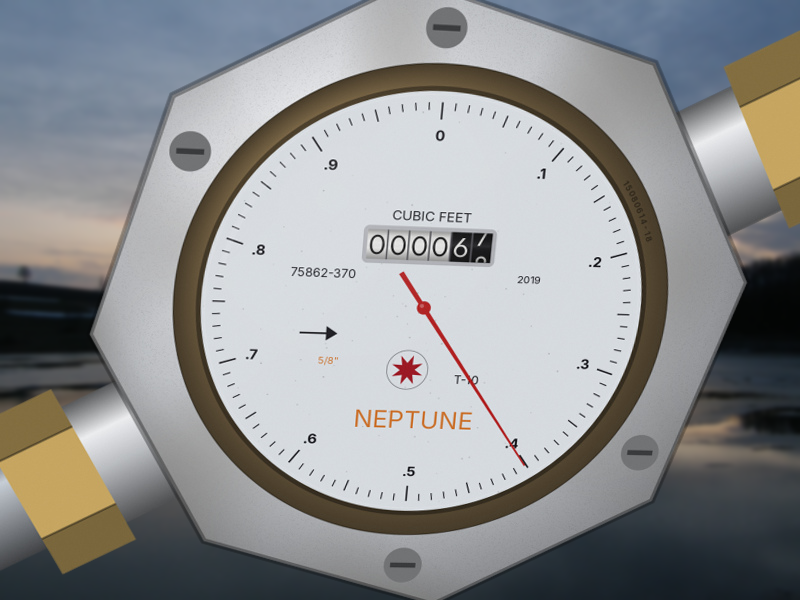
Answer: 67.40 ft³
